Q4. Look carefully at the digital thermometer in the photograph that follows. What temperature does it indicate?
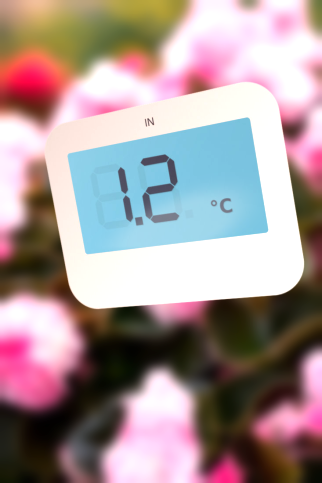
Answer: 1.2 °C
